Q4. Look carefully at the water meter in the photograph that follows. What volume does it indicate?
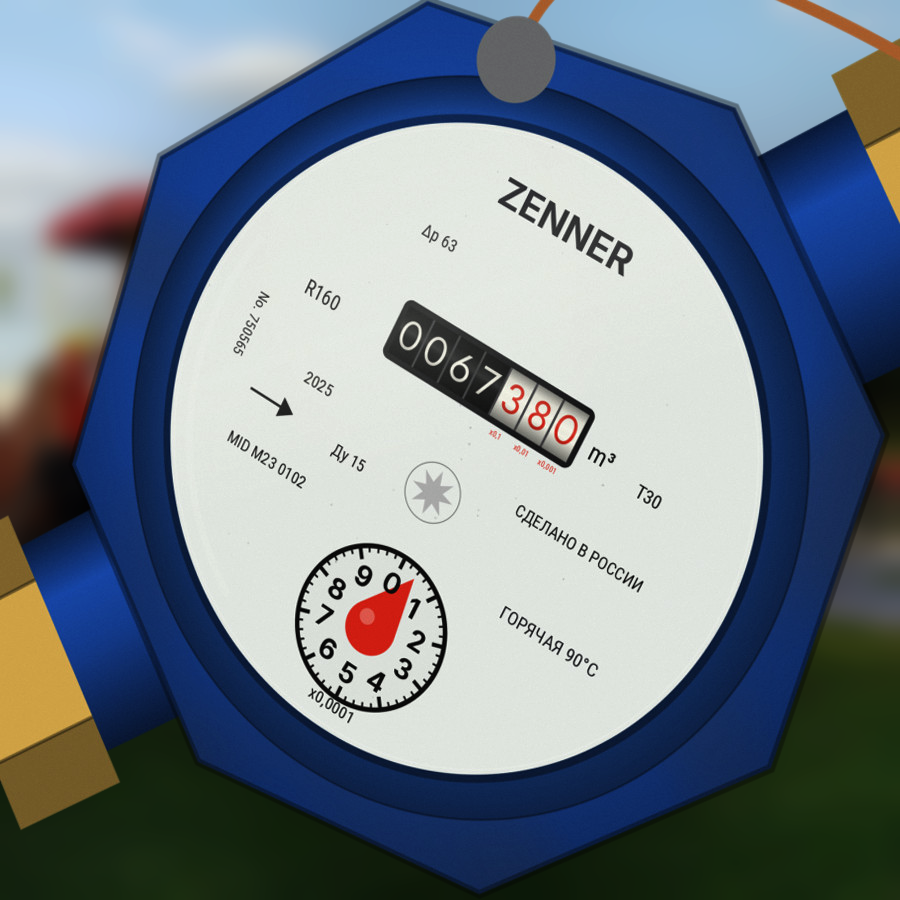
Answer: 67.3800 m³
